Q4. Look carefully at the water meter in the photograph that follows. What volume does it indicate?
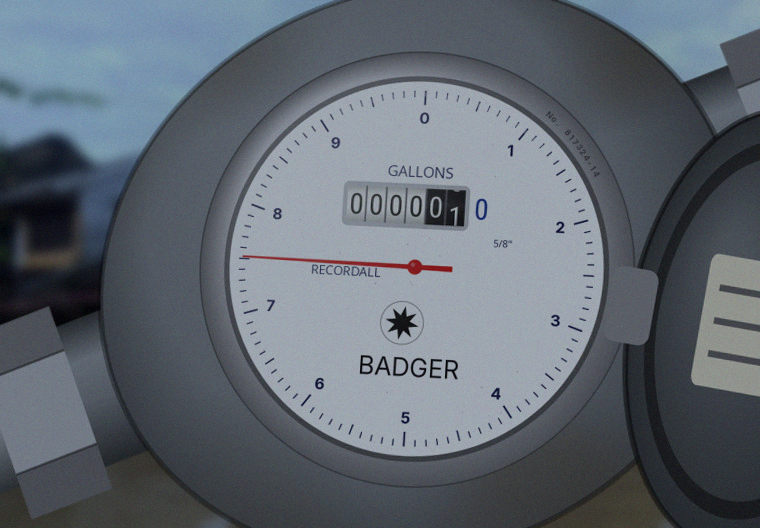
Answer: 7.5 gal
